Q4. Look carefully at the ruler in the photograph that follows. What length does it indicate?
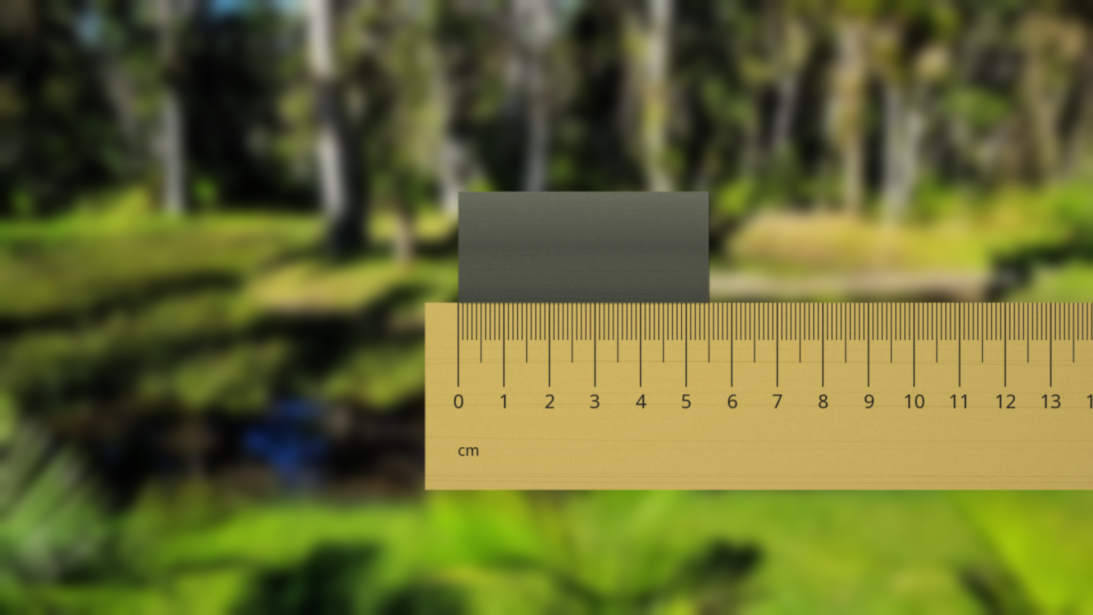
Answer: 5.5 cm
